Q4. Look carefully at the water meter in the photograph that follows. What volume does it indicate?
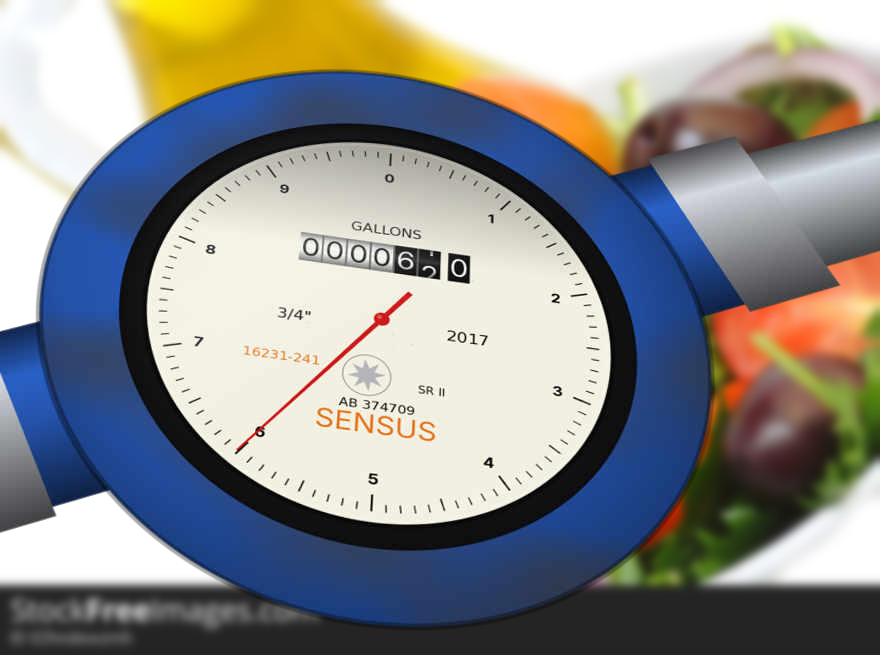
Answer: 616.0 gal
